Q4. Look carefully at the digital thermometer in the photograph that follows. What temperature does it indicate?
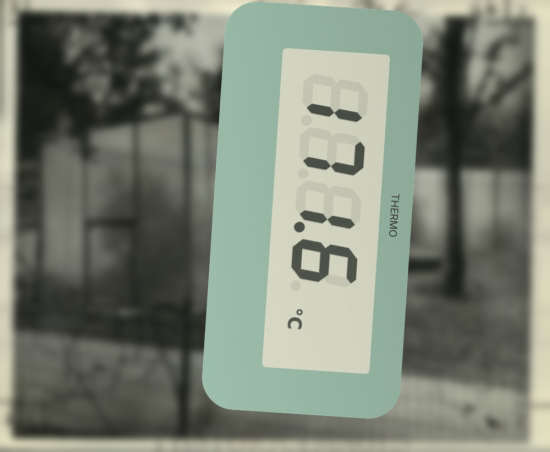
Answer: 171.6 °C
